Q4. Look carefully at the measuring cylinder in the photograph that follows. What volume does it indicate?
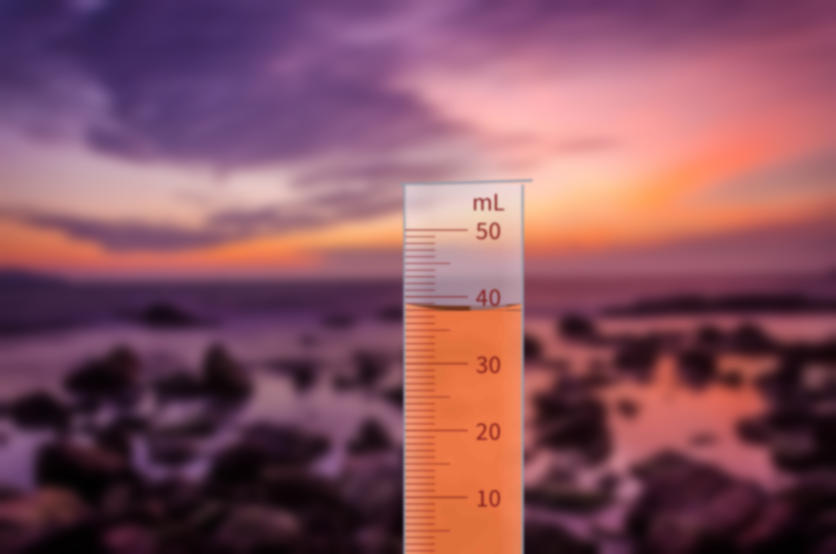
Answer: 38 mL
